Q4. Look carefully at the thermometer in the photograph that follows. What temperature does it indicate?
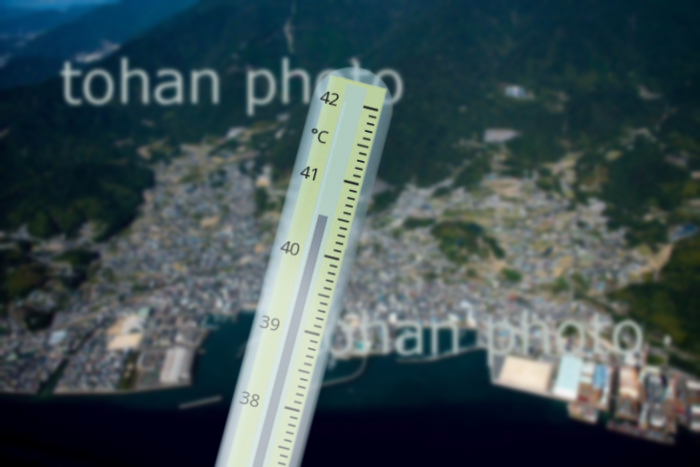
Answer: 40.5 °C
